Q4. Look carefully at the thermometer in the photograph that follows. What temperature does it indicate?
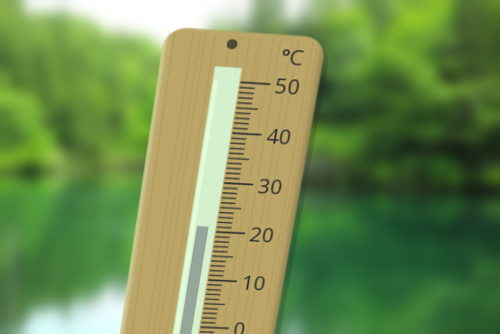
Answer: 21 °C
